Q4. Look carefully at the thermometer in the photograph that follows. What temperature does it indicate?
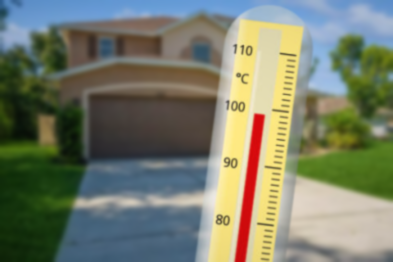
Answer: 99 °C
